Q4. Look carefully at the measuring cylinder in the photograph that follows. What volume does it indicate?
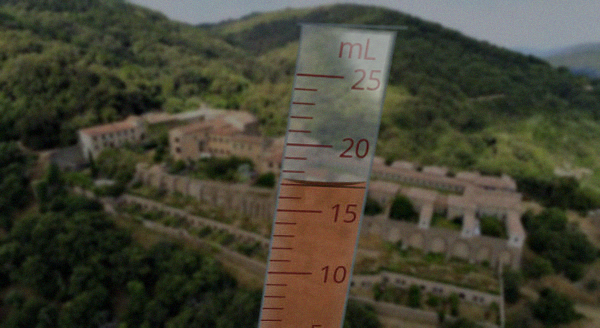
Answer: 17 mL
